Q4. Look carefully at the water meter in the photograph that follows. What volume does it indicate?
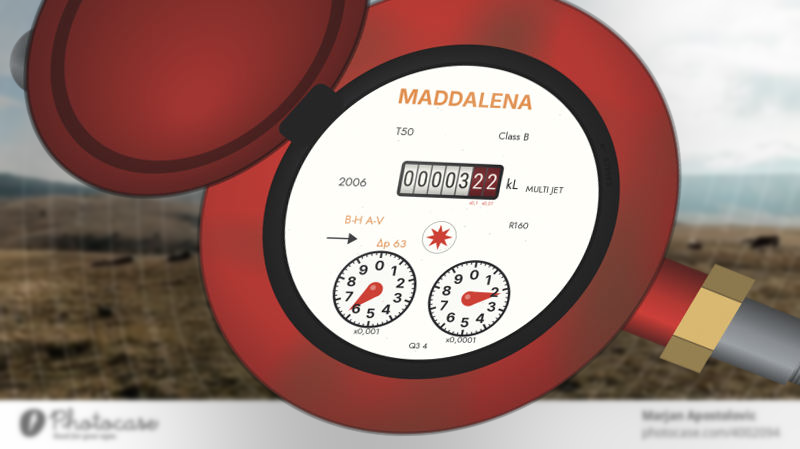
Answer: 3.2262 kL
